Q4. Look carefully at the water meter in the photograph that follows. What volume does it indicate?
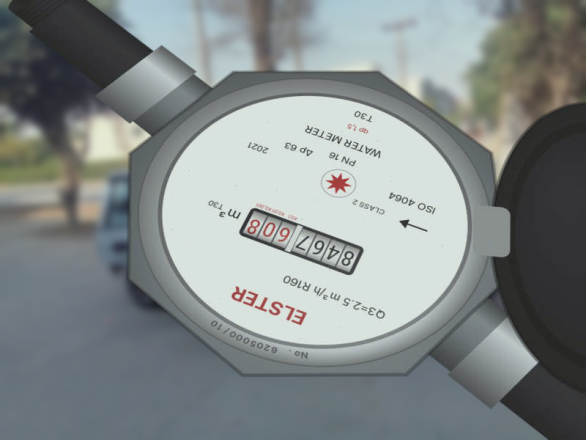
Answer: 8467.608 m³
